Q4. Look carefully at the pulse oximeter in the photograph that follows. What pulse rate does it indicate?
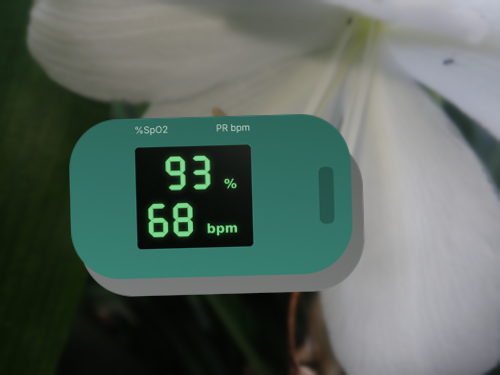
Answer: 68 bpm
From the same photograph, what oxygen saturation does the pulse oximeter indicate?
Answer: 93 %
